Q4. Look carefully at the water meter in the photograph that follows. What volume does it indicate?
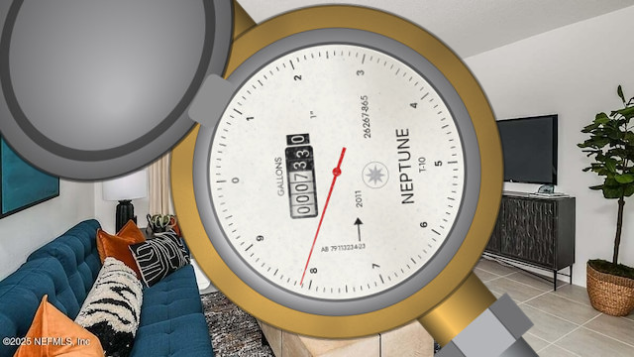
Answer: 7328.1 gal
